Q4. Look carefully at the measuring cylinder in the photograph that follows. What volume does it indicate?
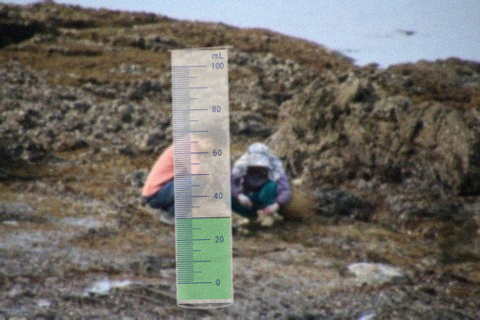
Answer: 30 mL
